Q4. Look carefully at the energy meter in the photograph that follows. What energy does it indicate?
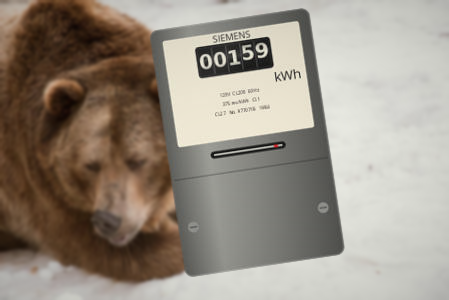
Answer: 159 kWh
